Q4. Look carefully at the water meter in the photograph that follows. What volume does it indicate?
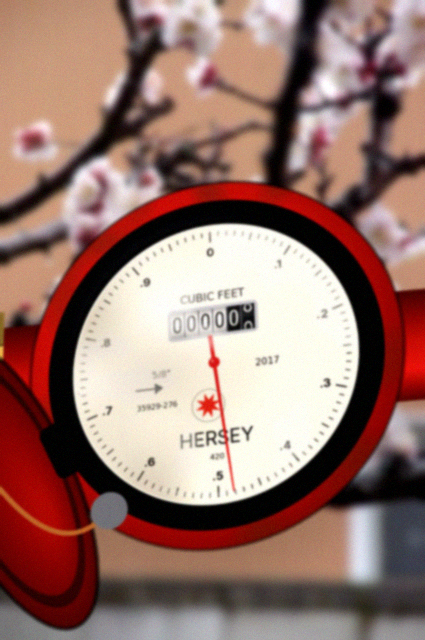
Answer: 8.48 ft³
